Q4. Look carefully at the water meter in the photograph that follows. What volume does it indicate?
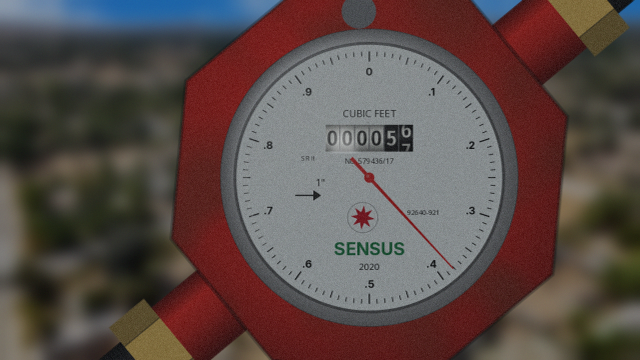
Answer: 56.38 ft³
